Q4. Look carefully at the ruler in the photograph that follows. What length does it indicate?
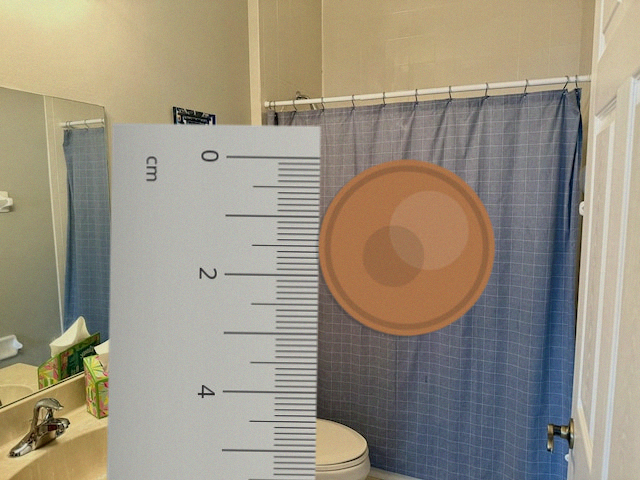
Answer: 3 cm
